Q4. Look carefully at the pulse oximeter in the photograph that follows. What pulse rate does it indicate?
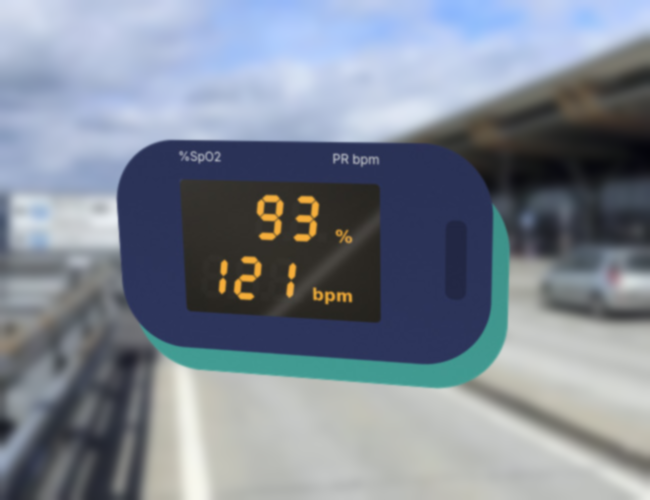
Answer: 121 bpm
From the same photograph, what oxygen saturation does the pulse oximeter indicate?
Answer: 93 %
